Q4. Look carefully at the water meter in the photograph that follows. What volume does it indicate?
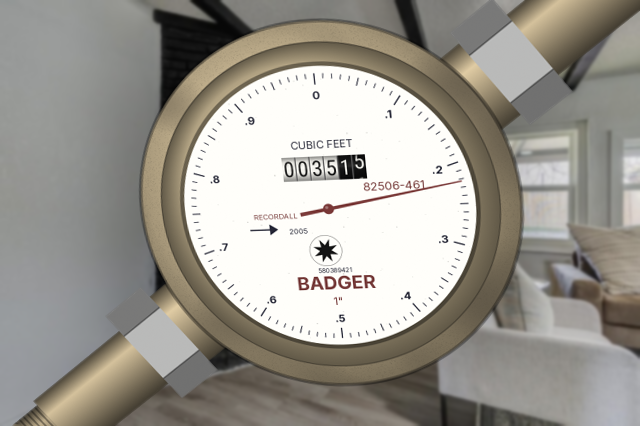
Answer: 3515.22 ft³
